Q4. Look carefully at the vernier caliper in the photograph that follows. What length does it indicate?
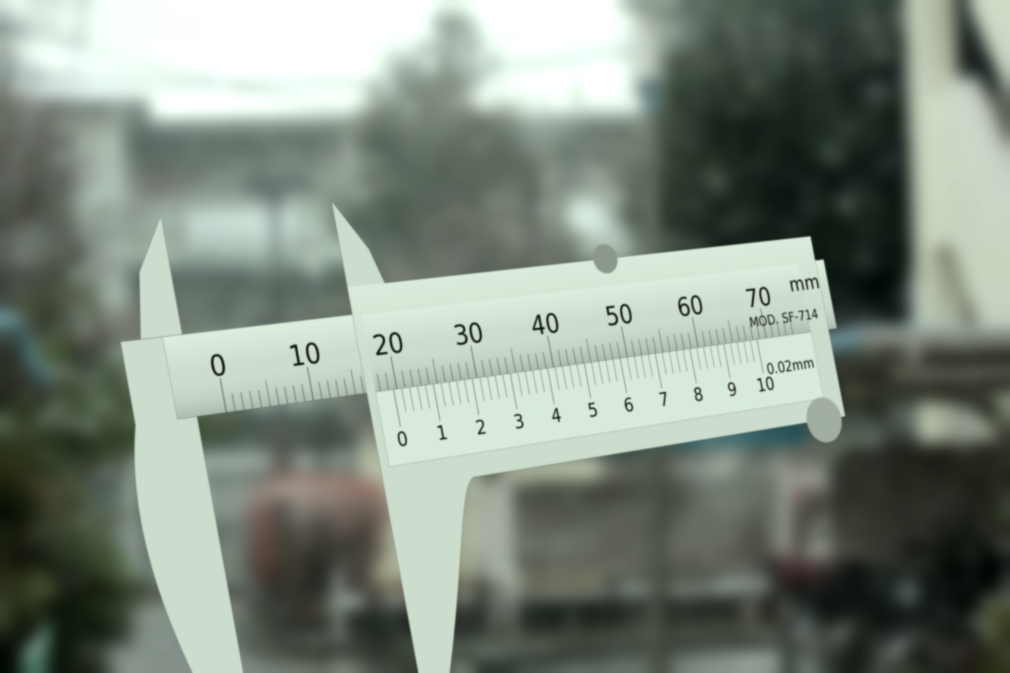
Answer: 19.6 mm
